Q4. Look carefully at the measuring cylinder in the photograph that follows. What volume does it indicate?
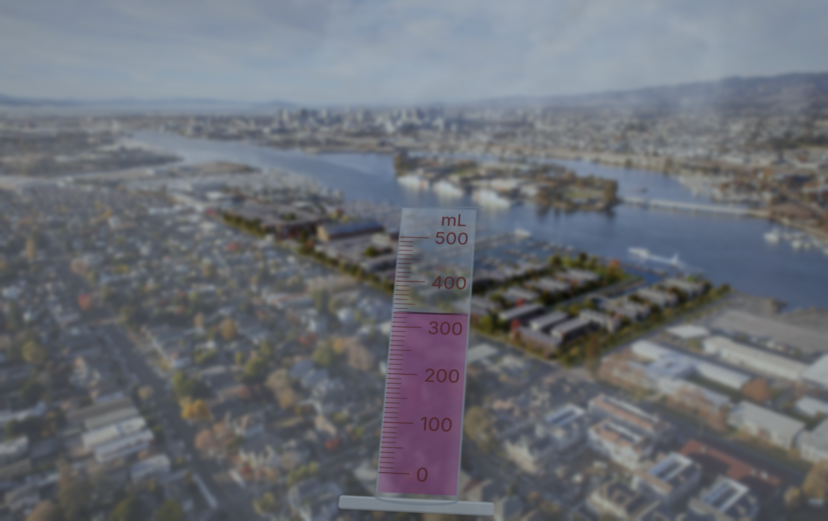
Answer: 330 mL
